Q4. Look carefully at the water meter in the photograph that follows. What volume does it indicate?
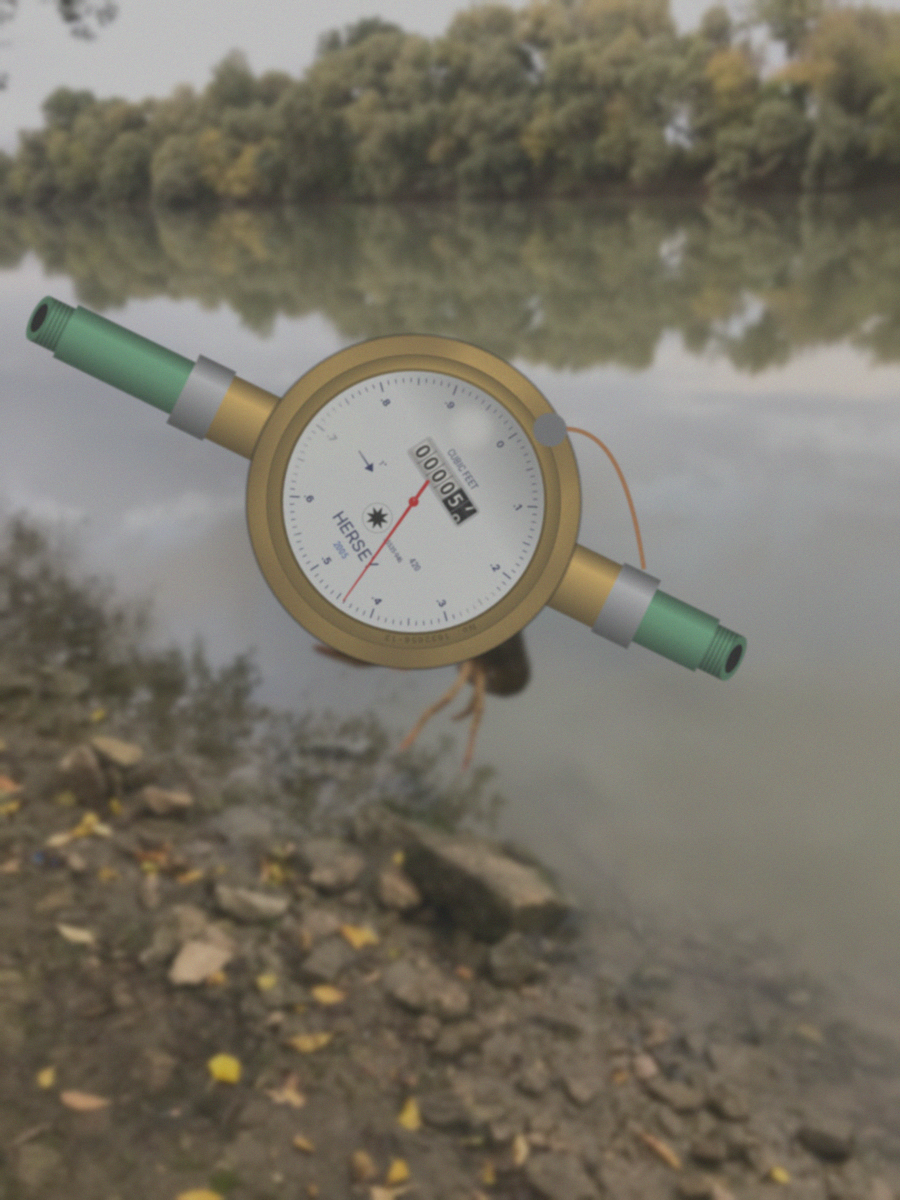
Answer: 57.44 ft³
